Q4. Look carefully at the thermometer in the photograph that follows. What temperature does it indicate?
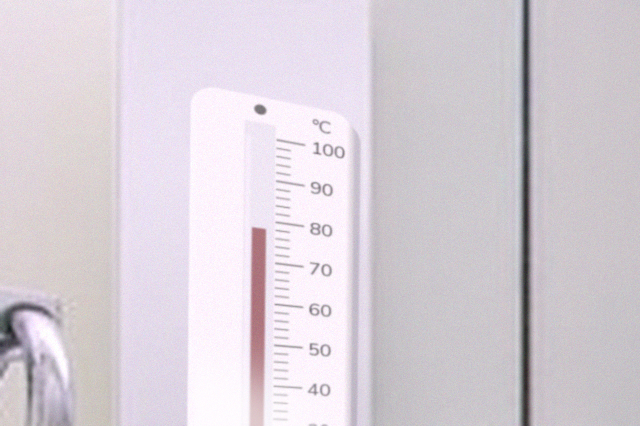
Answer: 78 °C
